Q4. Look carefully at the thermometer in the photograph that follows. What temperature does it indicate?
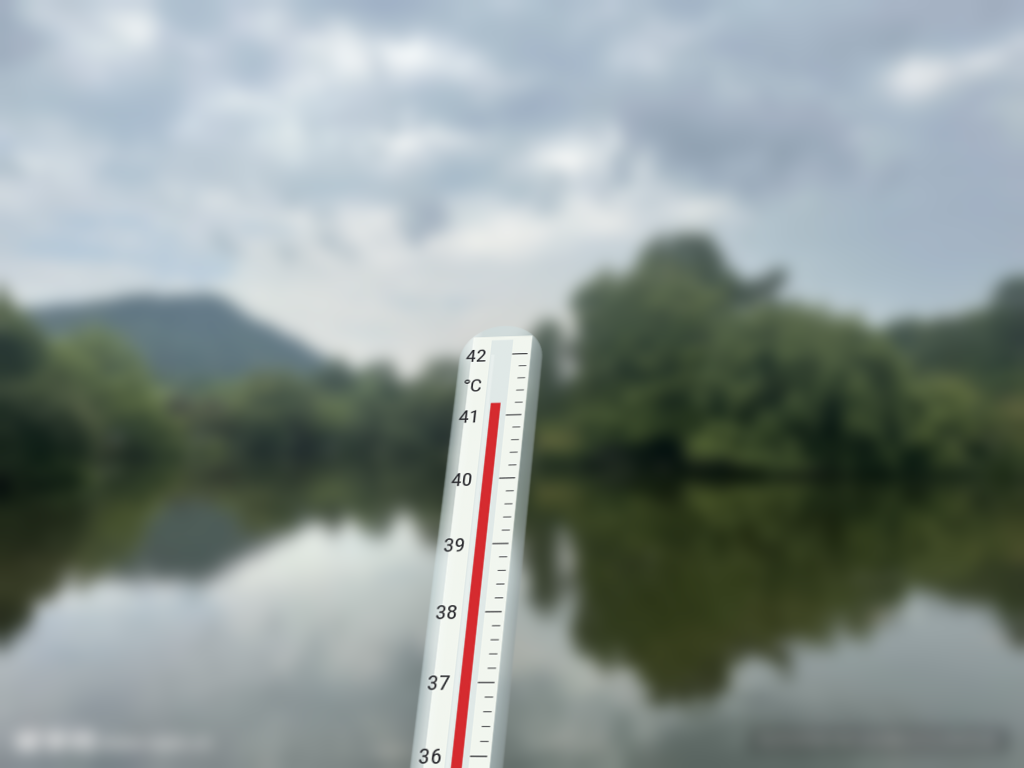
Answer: 41.2 °C
